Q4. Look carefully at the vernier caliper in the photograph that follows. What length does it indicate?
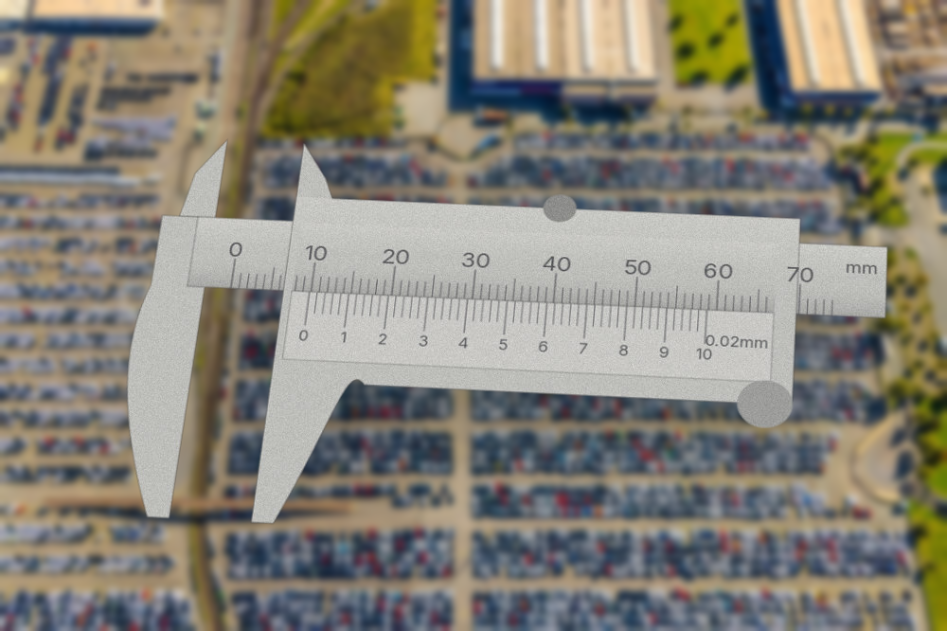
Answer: 9.8 mm
